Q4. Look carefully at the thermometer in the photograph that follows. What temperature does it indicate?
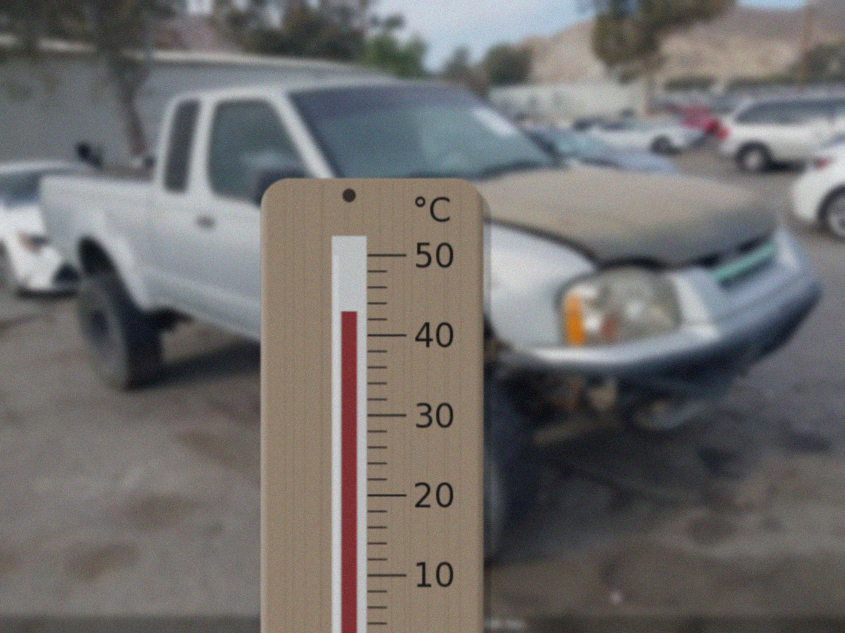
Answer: 43 °C
